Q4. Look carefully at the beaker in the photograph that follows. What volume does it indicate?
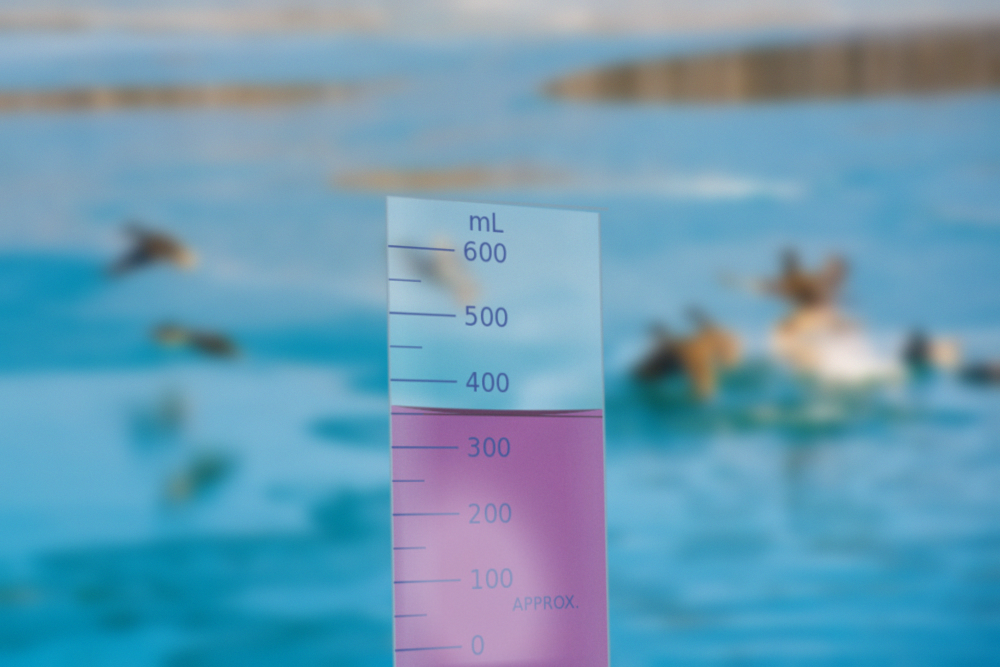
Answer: 350 mL
